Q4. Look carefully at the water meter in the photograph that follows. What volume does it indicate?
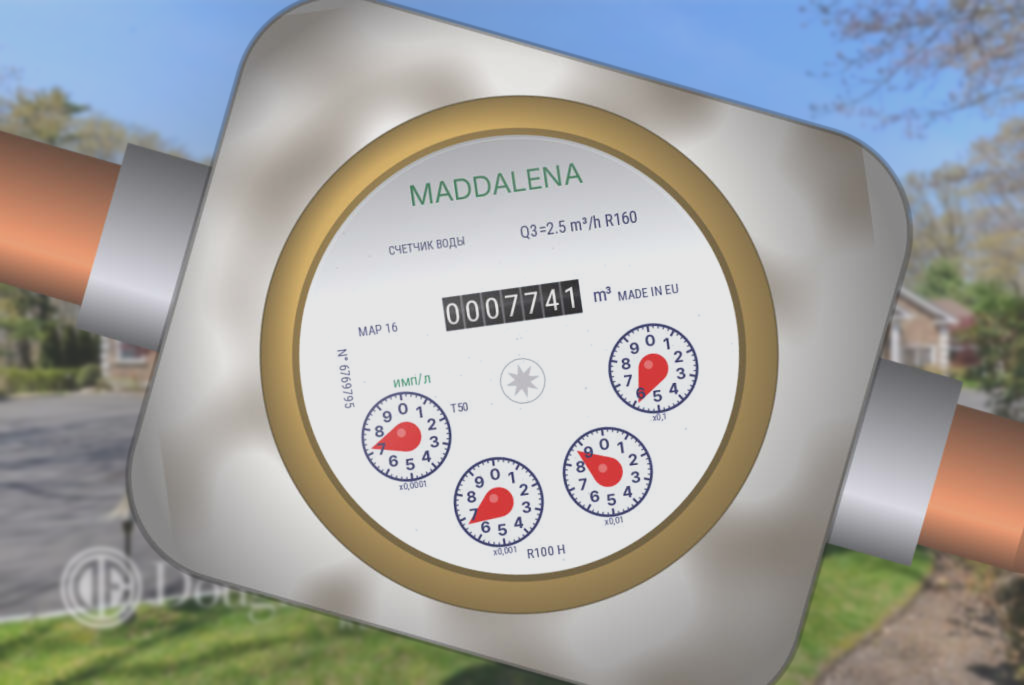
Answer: 7741.5867 m³
